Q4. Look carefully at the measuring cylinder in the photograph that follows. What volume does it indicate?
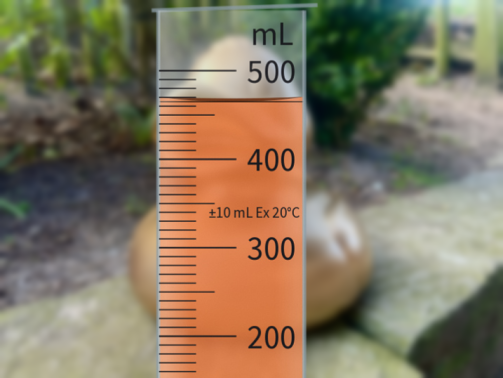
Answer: 465 mL
